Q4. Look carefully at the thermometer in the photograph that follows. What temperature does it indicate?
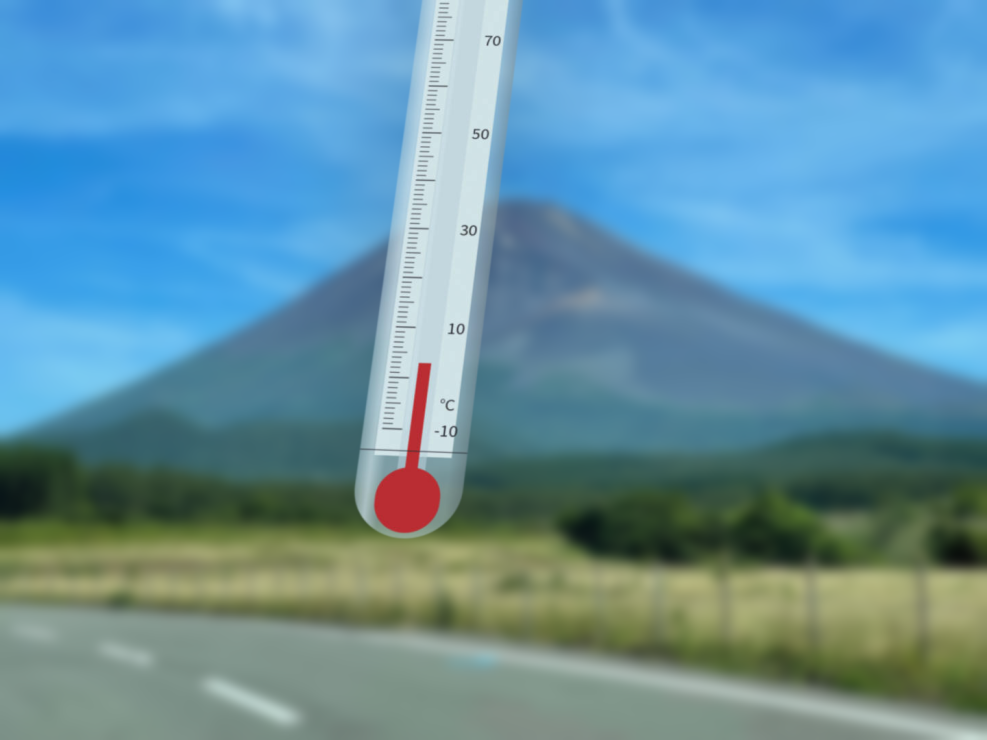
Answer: 3 °C
